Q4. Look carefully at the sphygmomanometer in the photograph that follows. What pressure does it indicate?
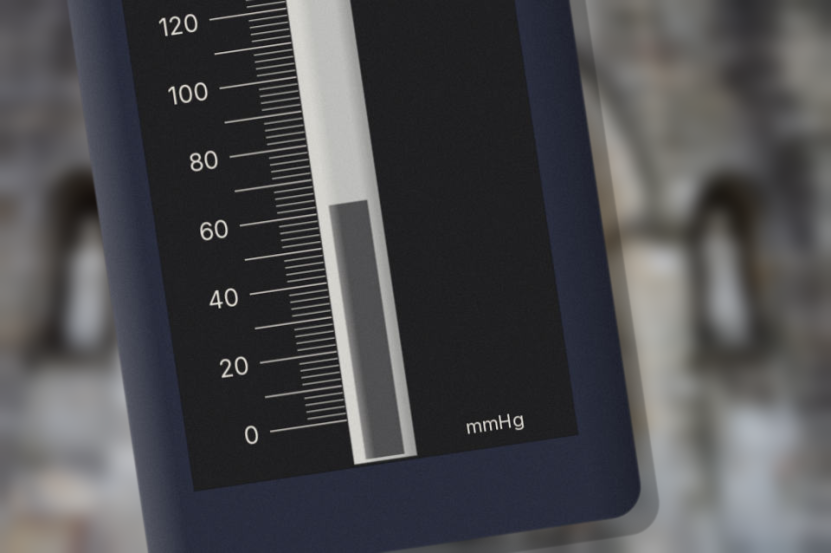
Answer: 62 mmHg
